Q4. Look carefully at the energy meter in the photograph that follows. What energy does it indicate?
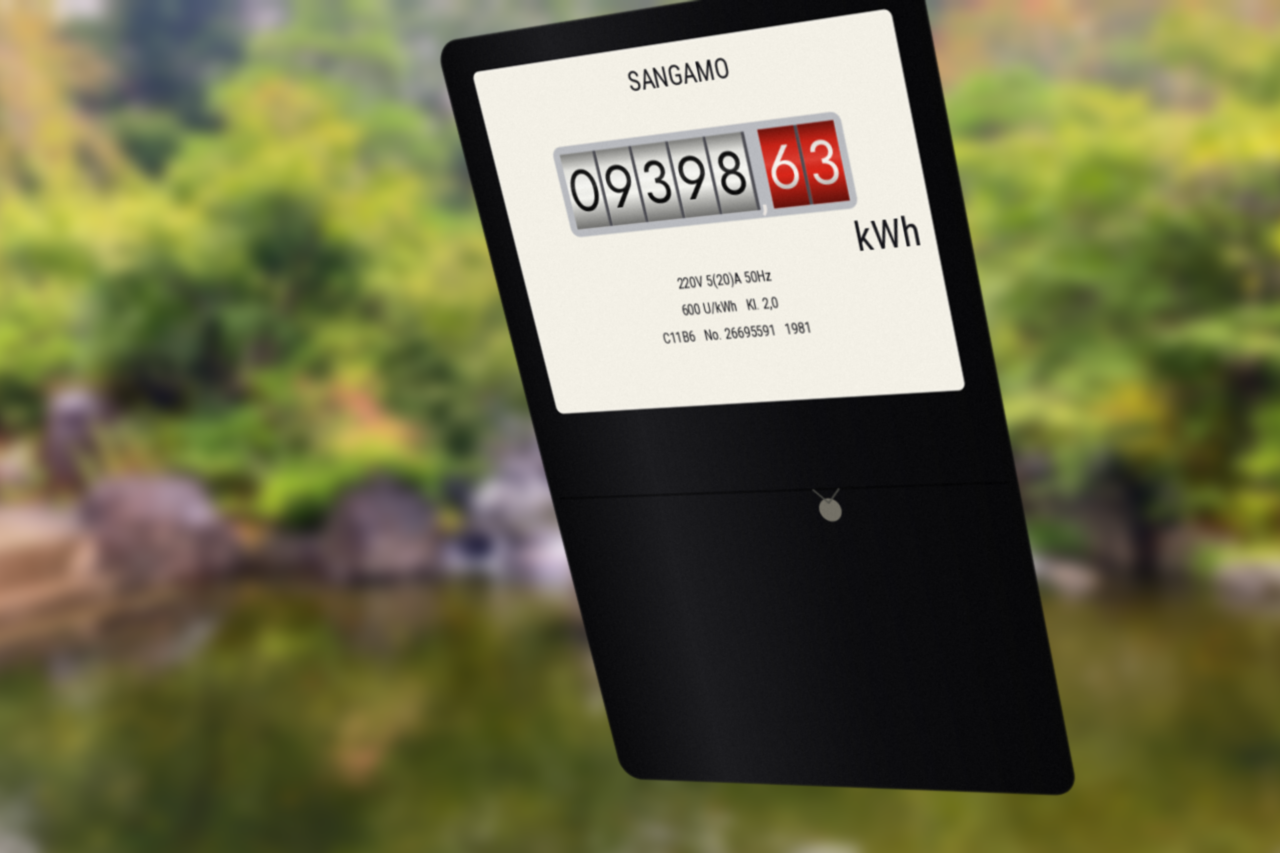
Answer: 9398.63 kWh
